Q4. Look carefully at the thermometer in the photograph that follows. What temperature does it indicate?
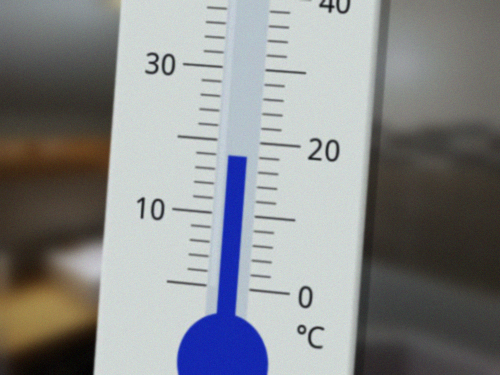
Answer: 18 °C
